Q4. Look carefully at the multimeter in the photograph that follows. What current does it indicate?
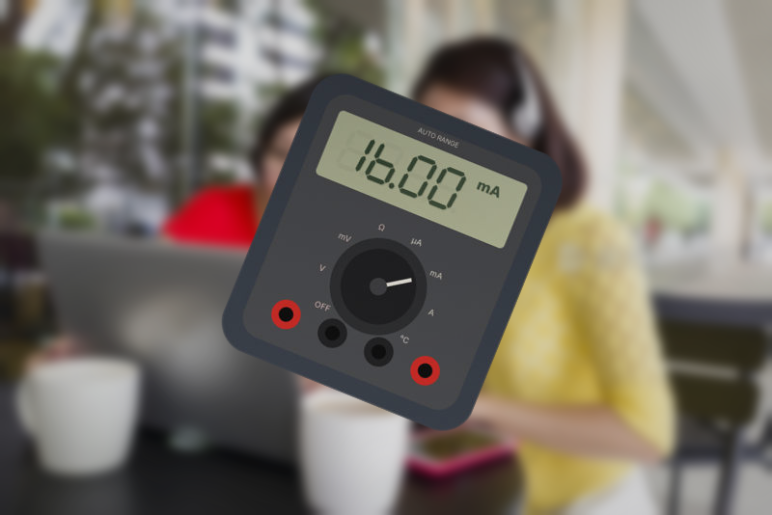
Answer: 16.00 mA
